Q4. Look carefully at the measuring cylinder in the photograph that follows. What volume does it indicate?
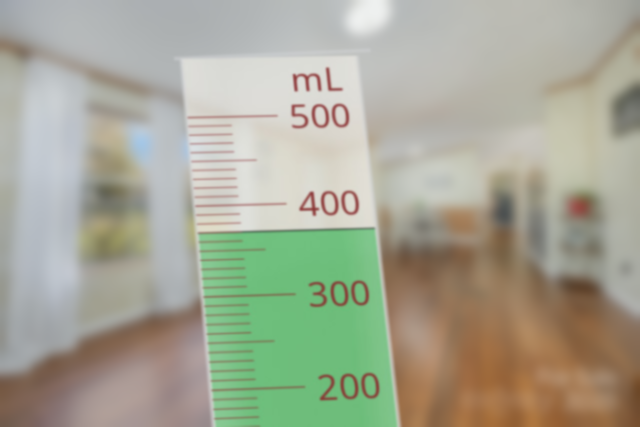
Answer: 370 mL
